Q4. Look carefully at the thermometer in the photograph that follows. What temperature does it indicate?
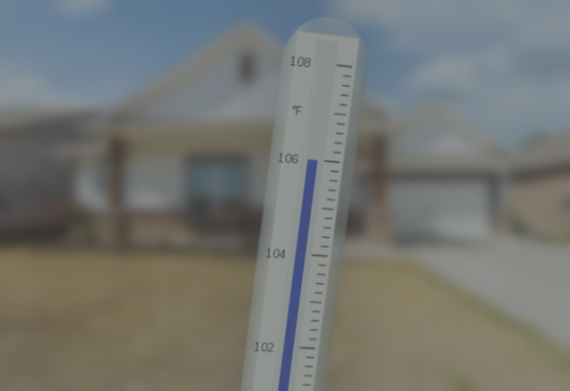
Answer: 106 °F
